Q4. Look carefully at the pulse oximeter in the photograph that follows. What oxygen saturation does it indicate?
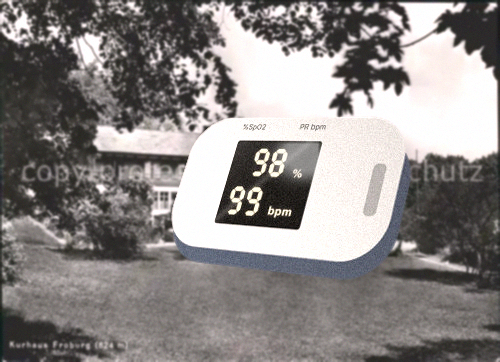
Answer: 98 %
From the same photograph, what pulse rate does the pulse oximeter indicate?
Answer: 99 bpm
